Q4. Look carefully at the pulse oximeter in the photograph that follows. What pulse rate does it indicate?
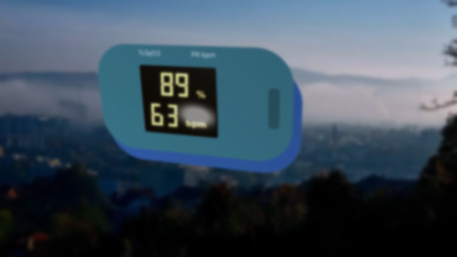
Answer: 63 bpm
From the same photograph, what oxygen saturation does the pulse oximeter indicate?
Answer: 89 %
